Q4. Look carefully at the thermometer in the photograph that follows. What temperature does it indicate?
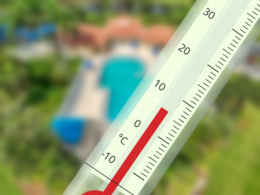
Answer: 6 °C
